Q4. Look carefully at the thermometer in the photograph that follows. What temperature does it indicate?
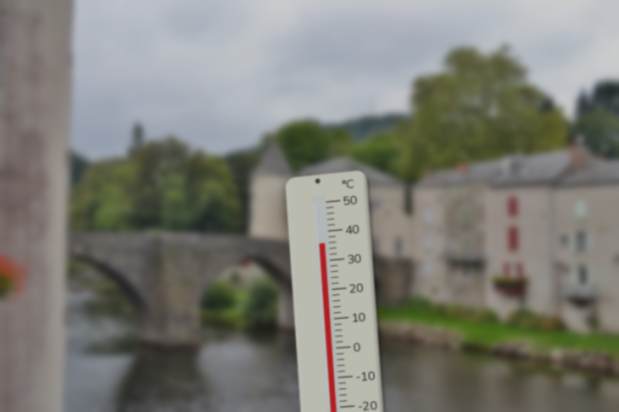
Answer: 36 °C
